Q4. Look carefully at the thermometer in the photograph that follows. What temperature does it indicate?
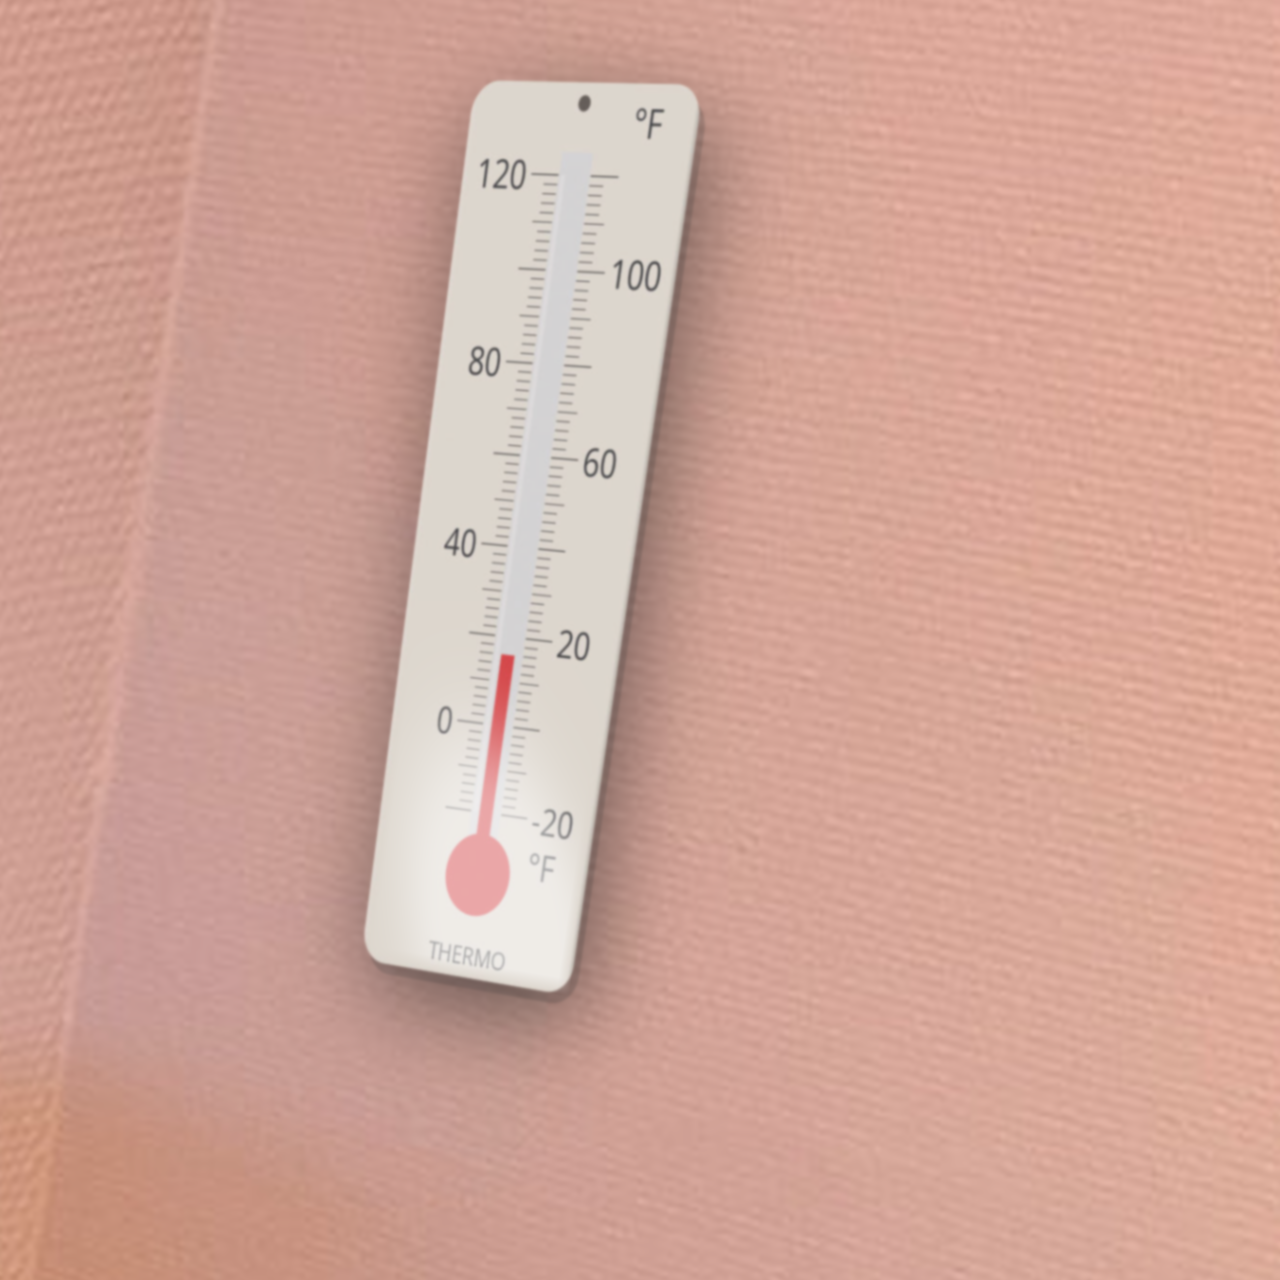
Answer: 16 °F
